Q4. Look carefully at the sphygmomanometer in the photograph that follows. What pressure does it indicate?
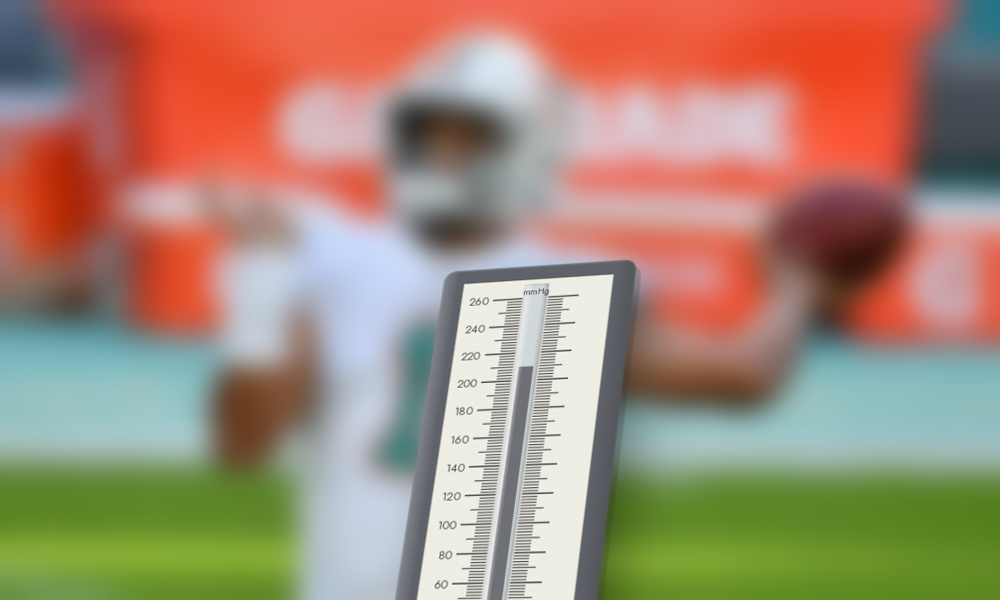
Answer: 210 mmHg
